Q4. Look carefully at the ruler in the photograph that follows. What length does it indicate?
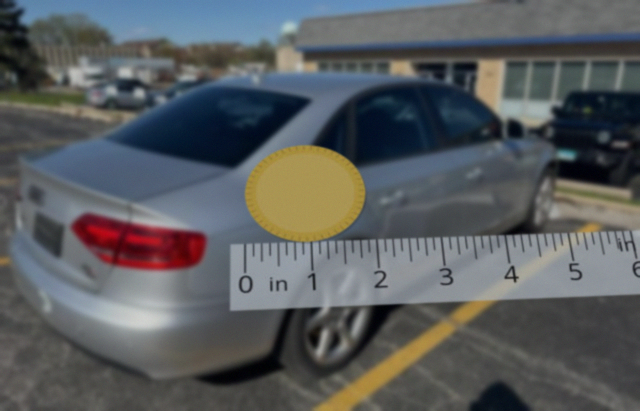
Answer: 1.875 in
